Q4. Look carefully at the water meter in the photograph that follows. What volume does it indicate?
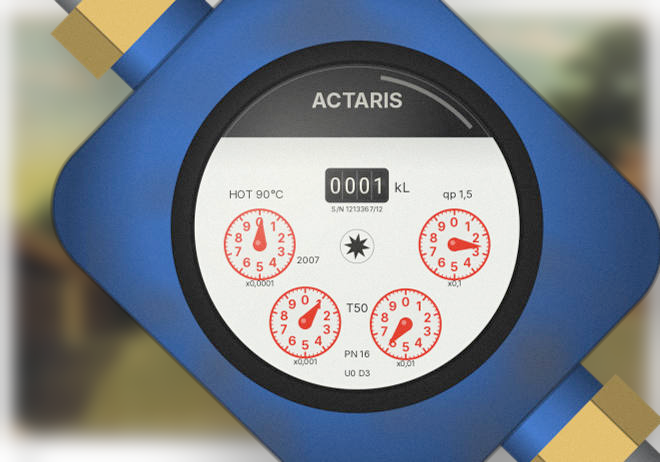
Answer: 1.2610 kL
